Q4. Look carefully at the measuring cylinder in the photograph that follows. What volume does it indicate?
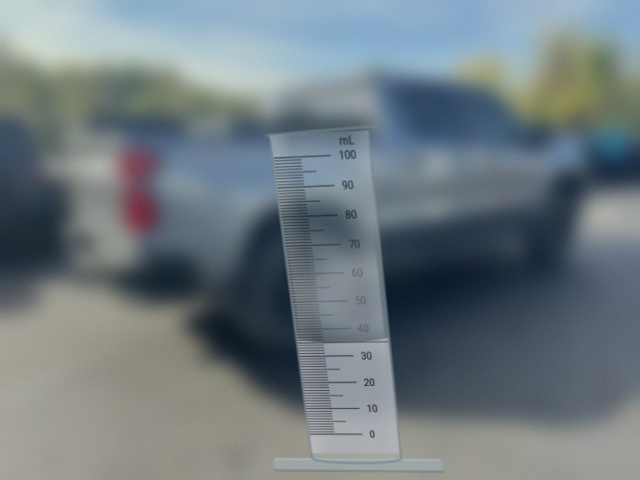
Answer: 35 mL
